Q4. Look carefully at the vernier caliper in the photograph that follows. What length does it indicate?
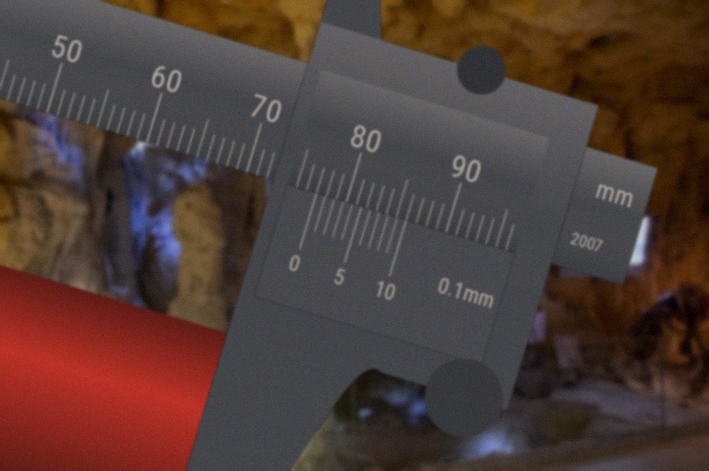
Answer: 77.0 mm
